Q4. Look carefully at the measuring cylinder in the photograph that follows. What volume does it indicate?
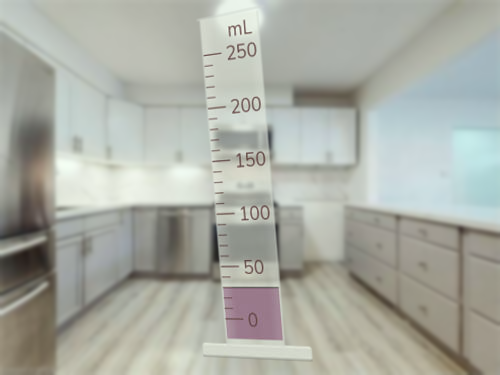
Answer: 30 mL
